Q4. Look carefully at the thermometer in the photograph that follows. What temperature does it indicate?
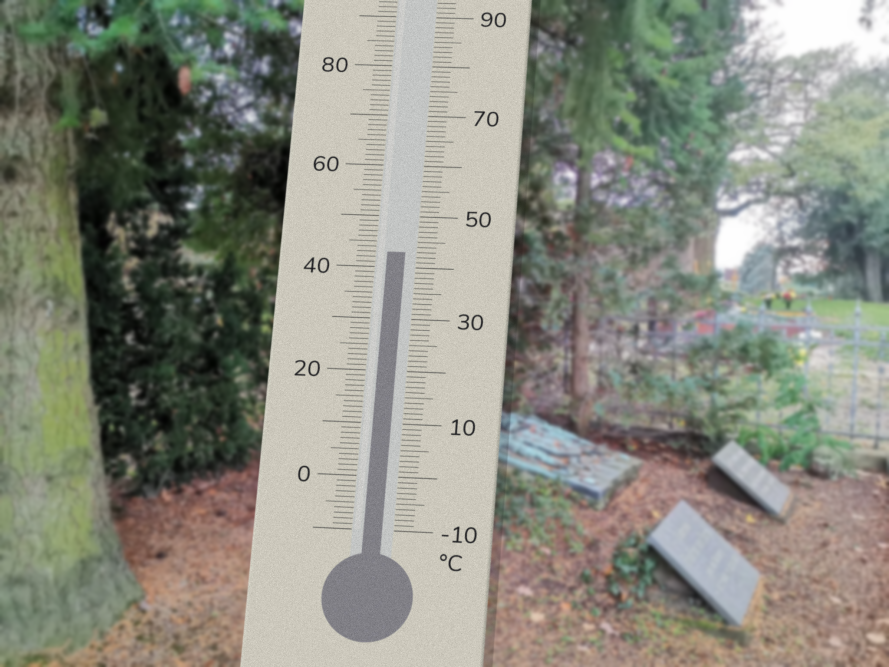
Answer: 43 °C
